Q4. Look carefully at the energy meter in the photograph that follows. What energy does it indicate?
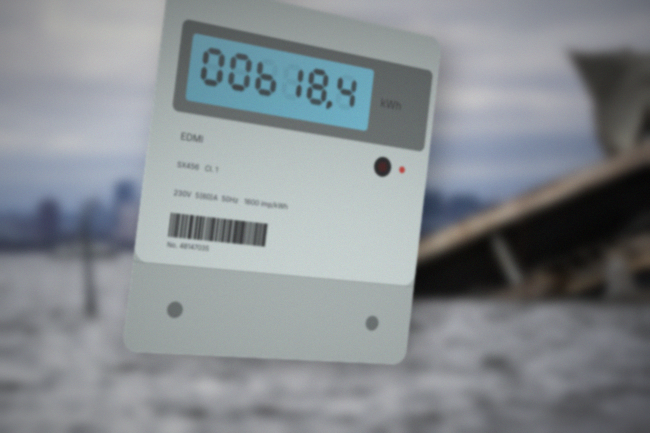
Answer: 618.4 kWh
